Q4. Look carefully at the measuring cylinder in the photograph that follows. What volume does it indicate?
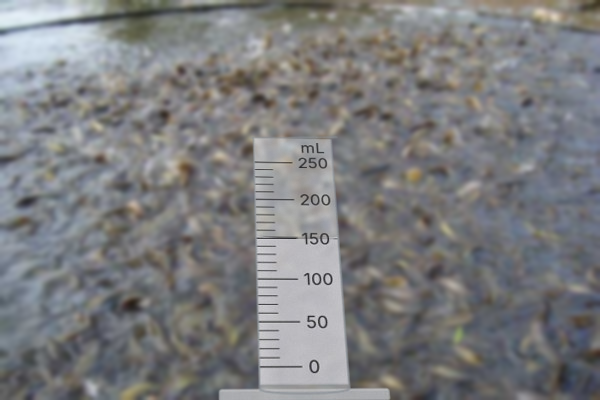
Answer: 150 mL
